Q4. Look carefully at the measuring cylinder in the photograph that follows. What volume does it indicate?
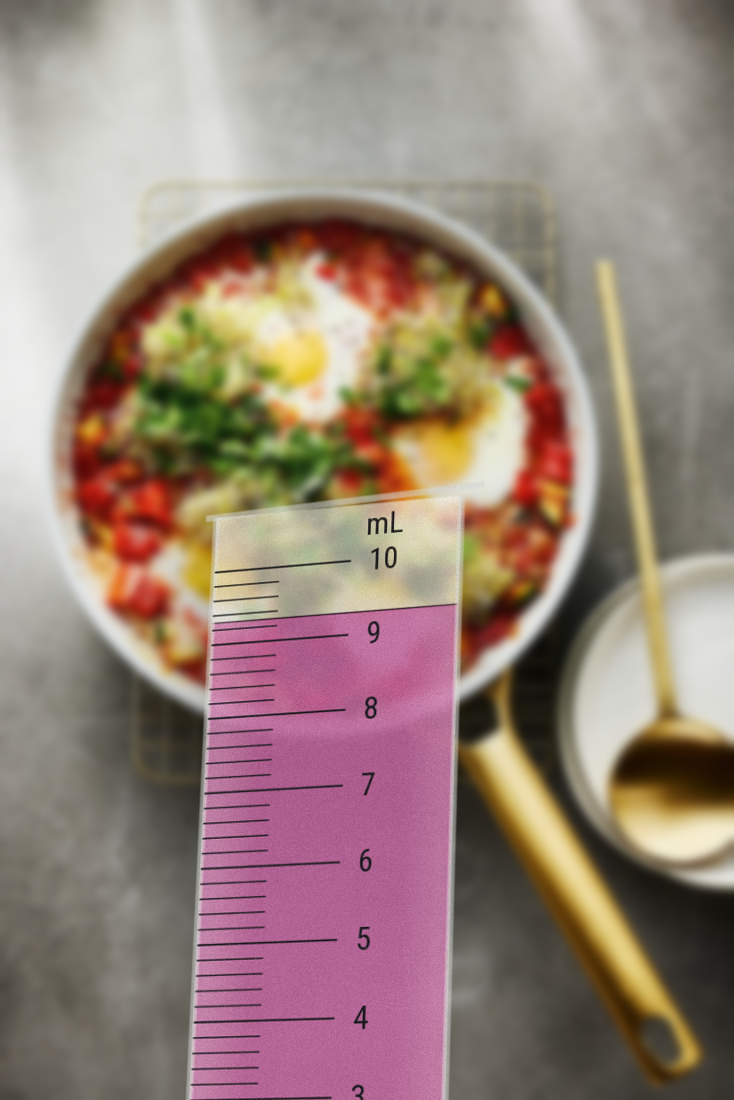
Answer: 9.3 mL
